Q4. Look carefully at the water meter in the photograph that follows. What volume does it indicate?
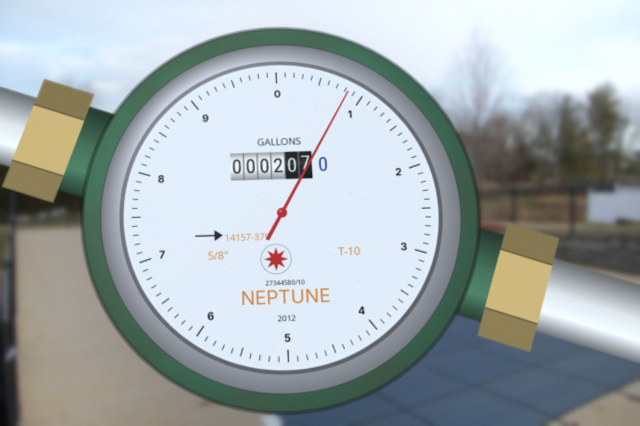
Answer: 2070.8 gal
